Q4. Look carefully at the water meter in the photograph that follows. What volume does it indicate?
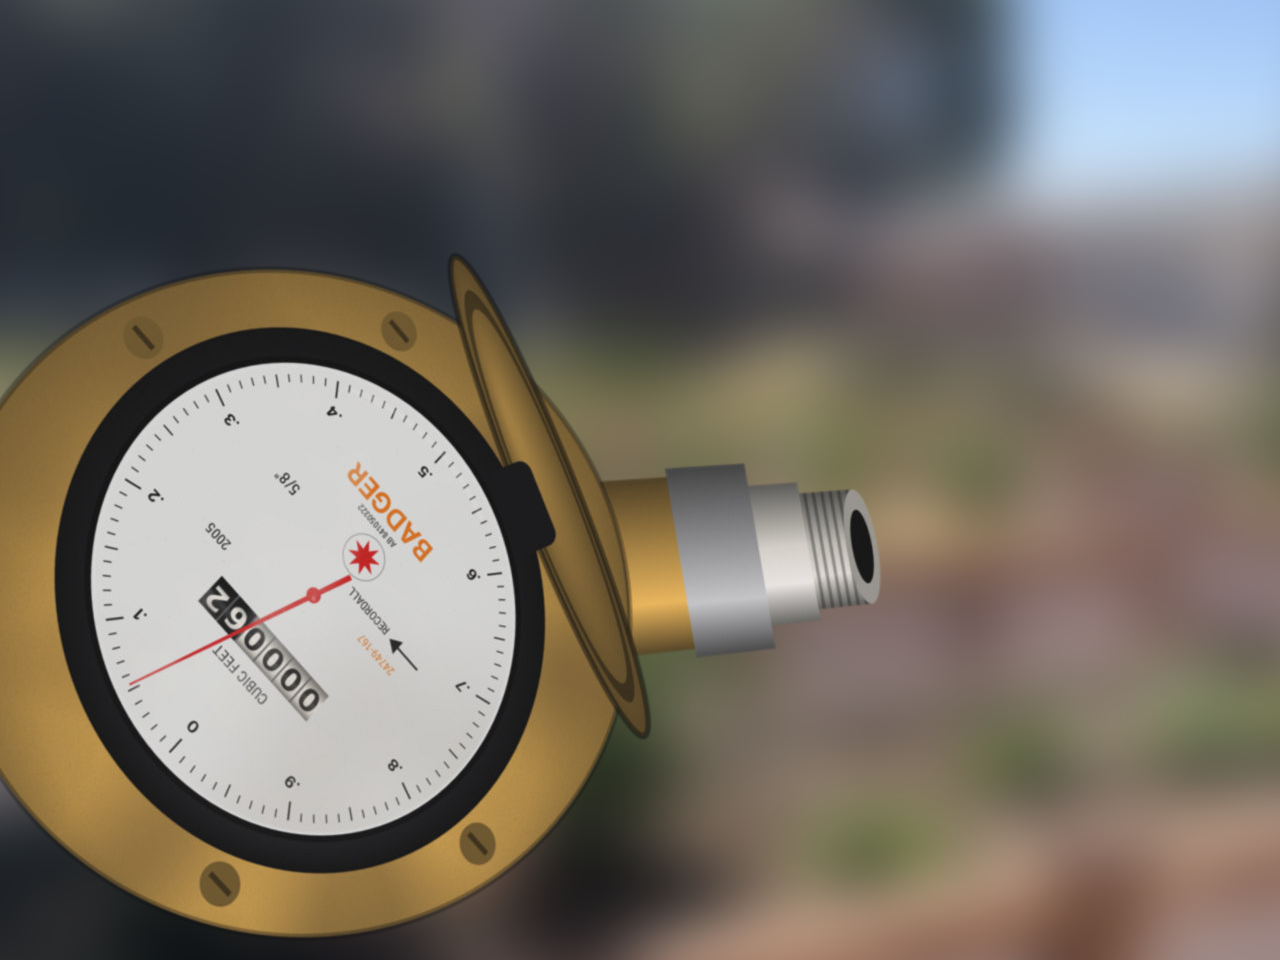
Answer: 62.05 ft³
